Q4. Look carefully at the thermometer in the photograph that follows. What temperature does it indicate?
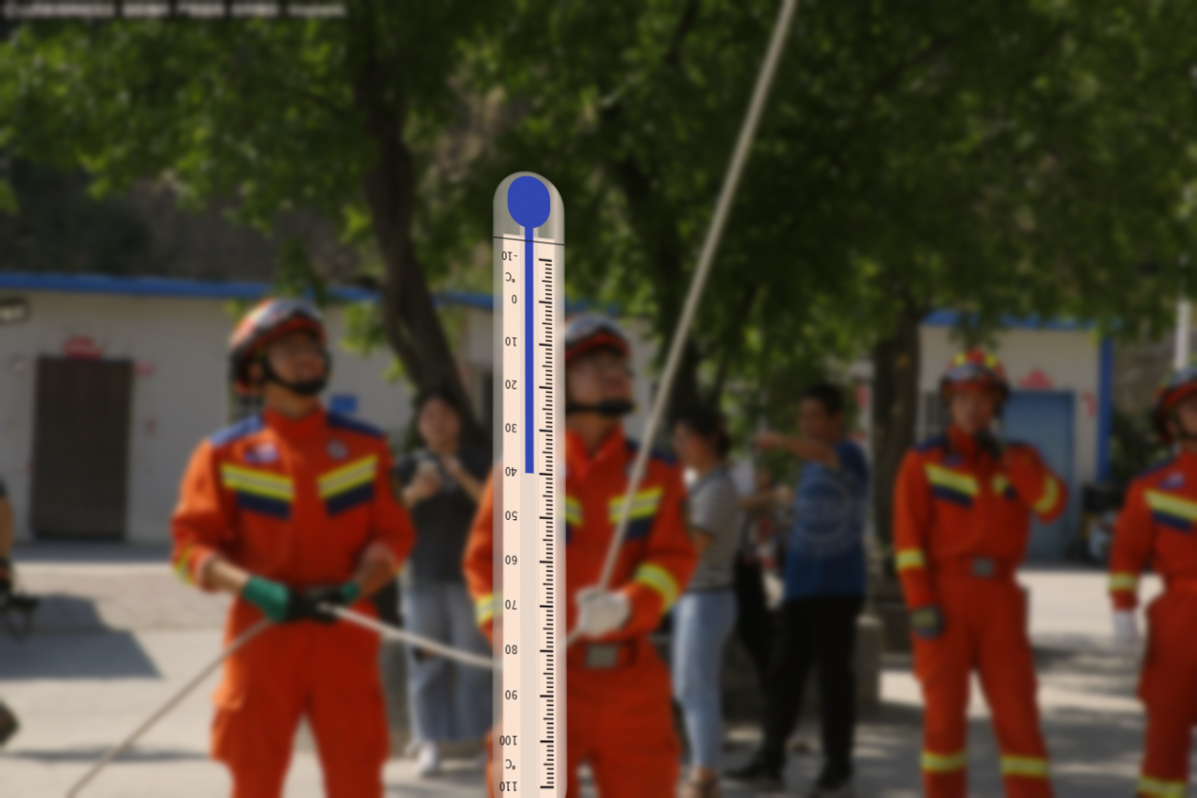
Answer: 40 °C
